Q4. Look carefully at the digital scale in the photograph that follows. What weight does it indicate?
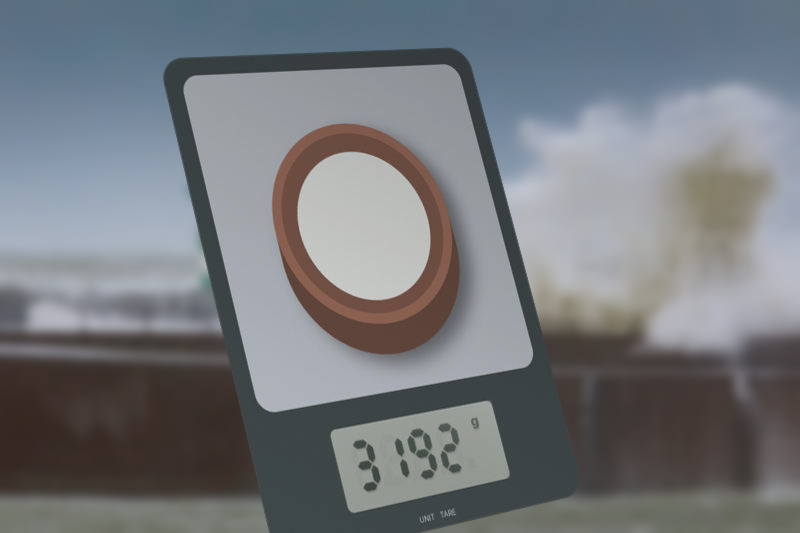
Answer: 3192 g
